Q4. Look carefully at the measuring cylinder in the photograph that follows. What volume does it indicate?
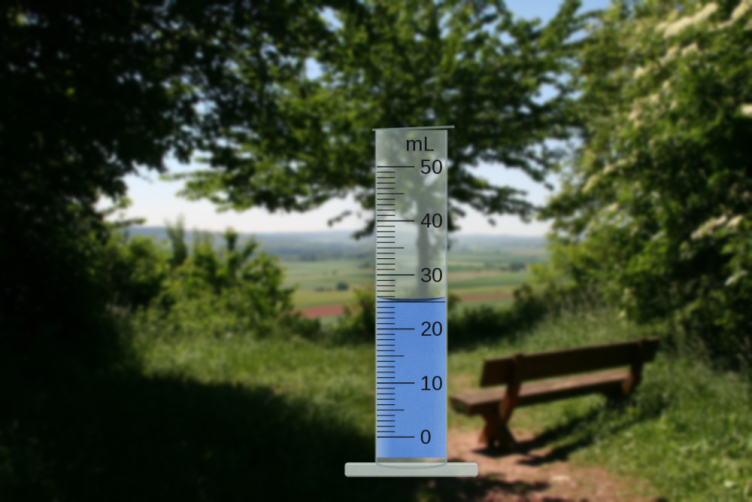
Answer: 25 mL
